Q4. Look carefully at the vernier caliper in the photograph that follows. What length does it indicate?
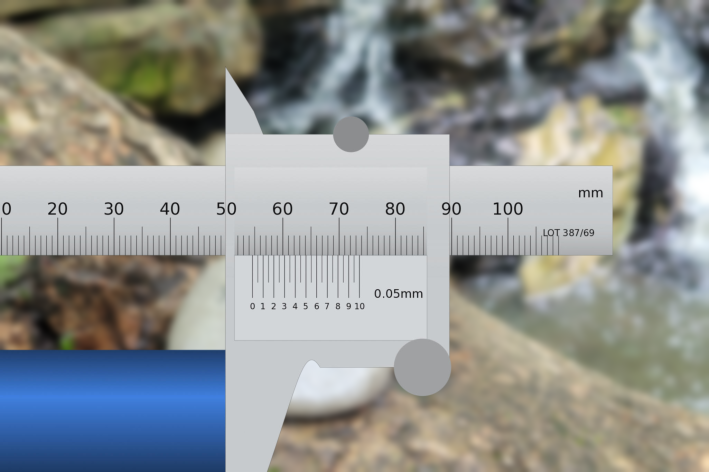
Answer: 54.6 mm
